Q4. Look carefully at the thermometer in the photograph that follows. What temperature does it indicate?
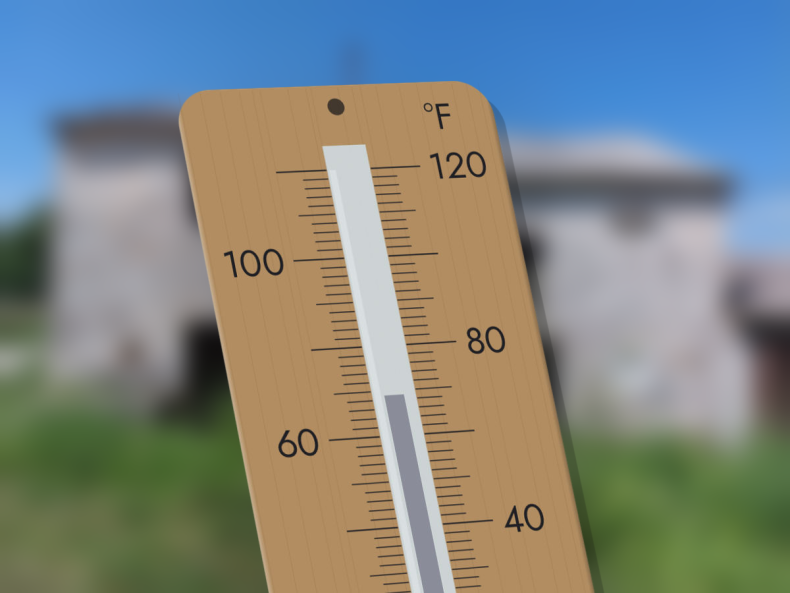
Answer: 69 °F
